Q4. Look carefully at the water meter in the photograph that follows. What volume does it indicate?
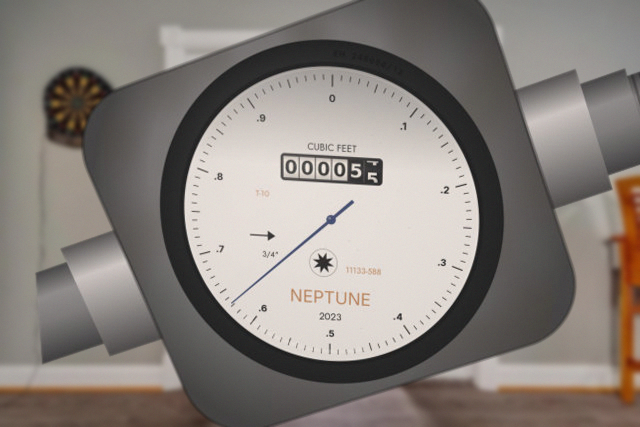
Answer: 54.63 ft³
